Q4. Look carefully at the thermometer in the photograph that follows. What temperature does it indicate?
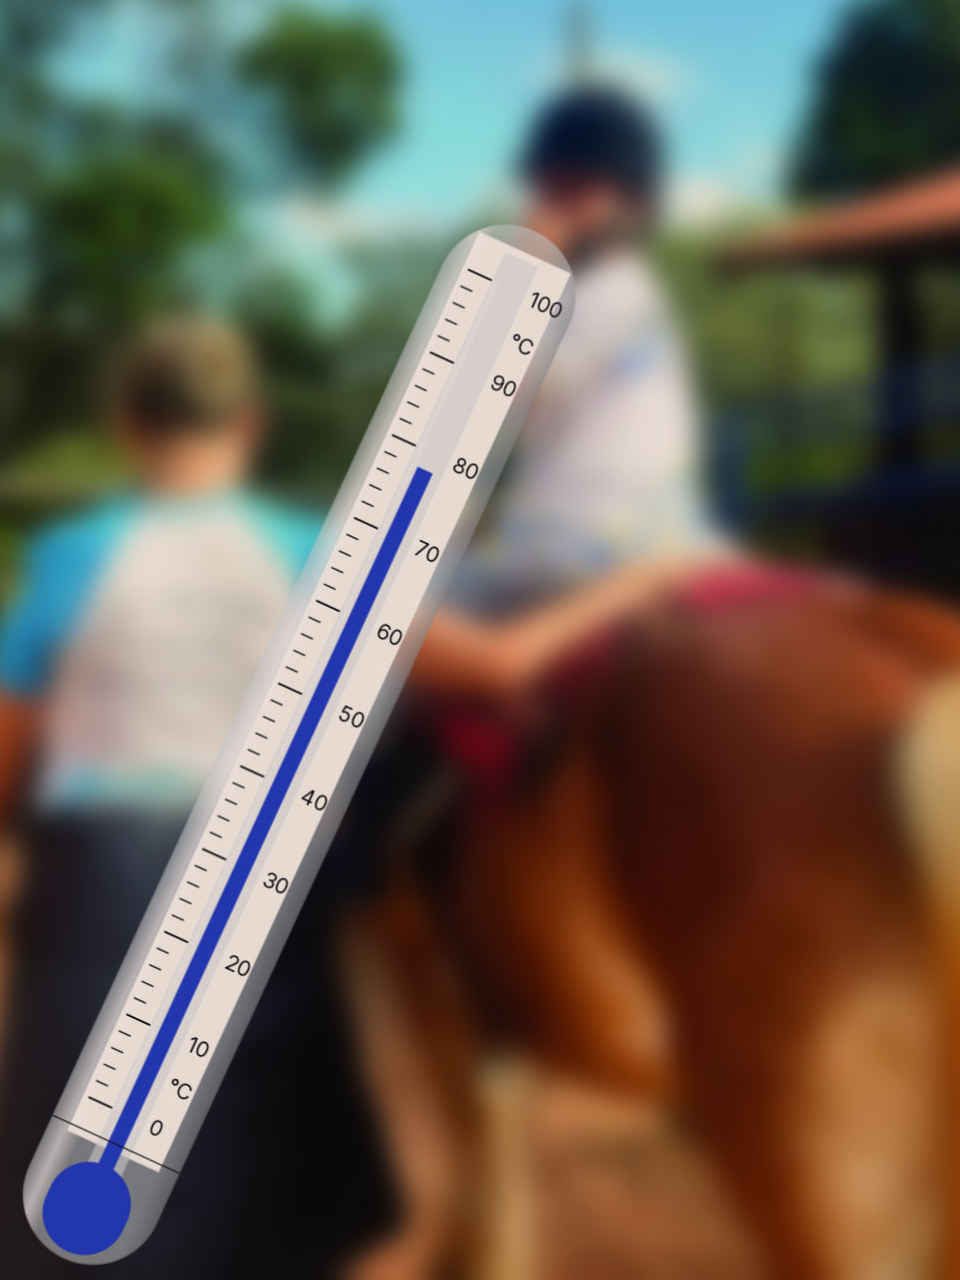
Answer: 78 °C
